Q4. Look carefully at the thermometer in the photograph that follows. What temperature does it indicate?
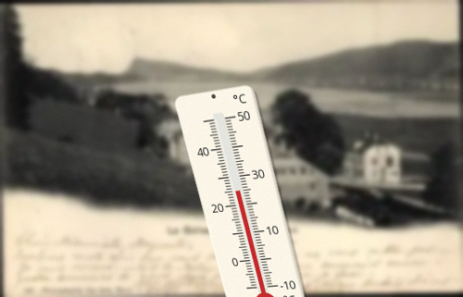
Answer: 25 °C
